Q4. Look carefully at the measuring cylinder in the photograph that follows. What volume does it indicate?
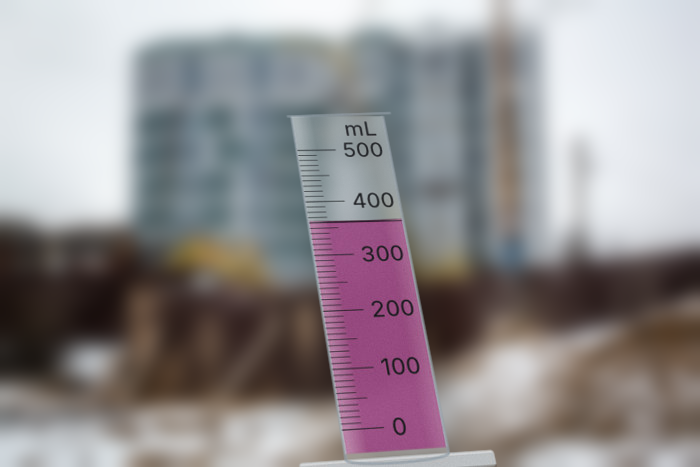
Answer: 360 mL
